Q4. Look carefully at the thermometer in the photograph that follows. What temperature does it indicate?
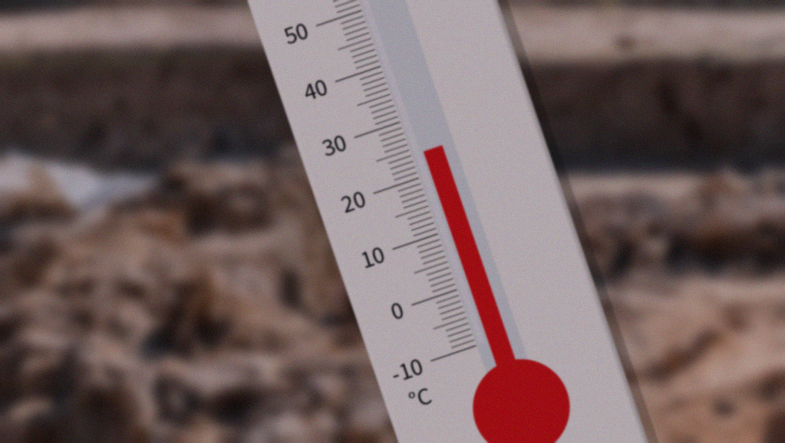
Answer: 24 °C
